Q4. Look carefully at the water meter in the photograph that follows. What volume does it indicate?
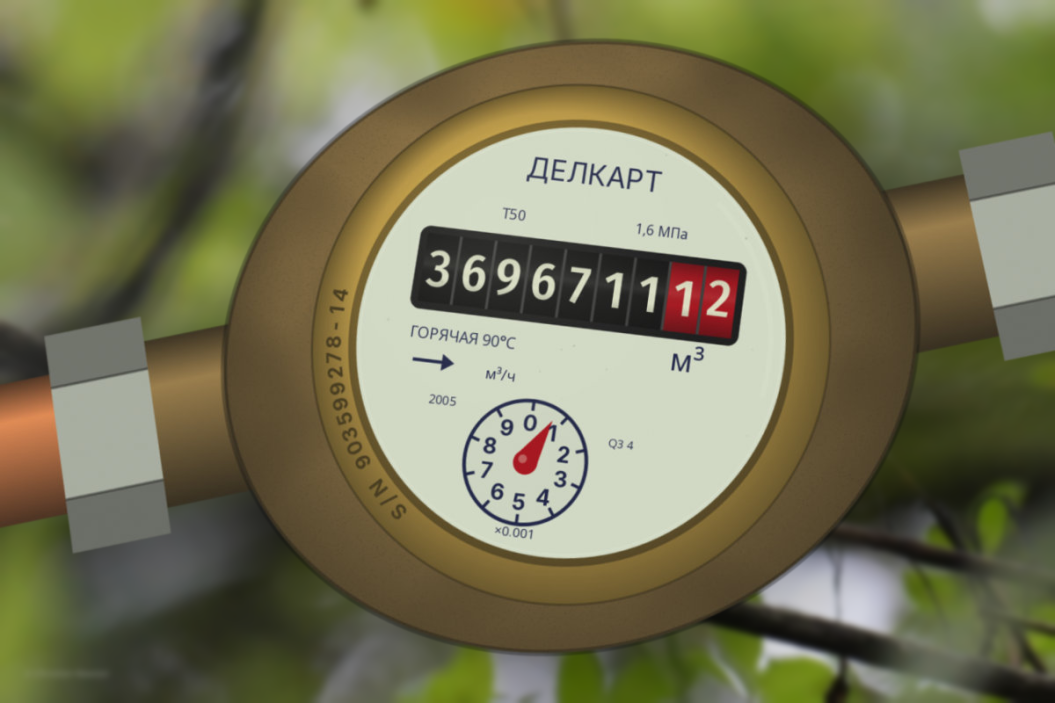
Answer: 3696711.120 m³
